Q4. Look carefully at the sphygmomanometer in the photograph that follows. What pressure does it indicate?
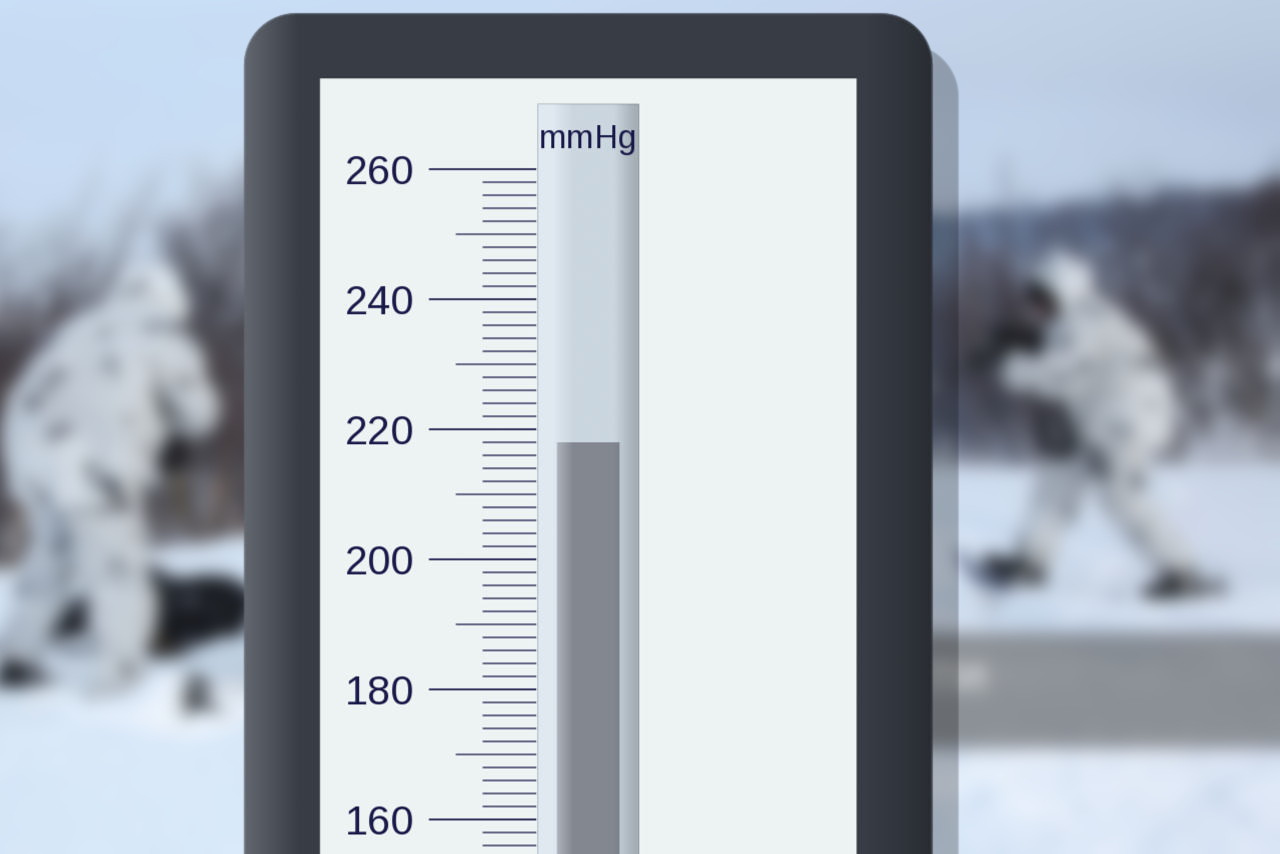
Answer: 218 mmHg
